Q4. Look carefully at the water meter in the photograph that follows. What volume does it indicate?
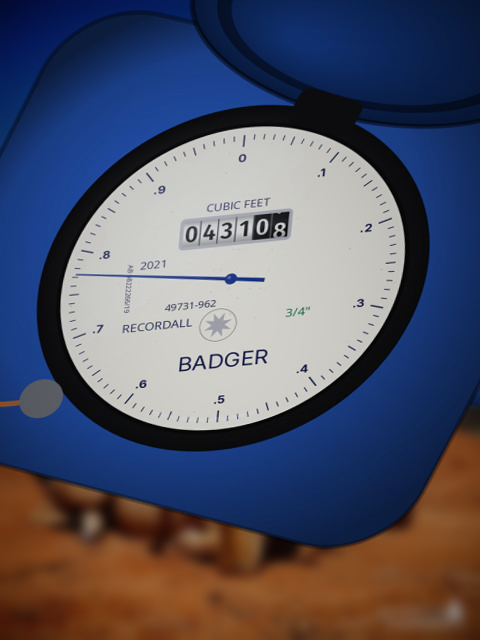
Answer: 43107.77 ft³
